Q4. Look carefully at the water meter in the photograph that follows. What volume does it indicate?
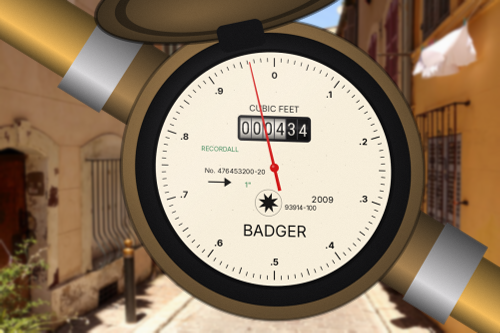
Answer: 433.96 ft³
